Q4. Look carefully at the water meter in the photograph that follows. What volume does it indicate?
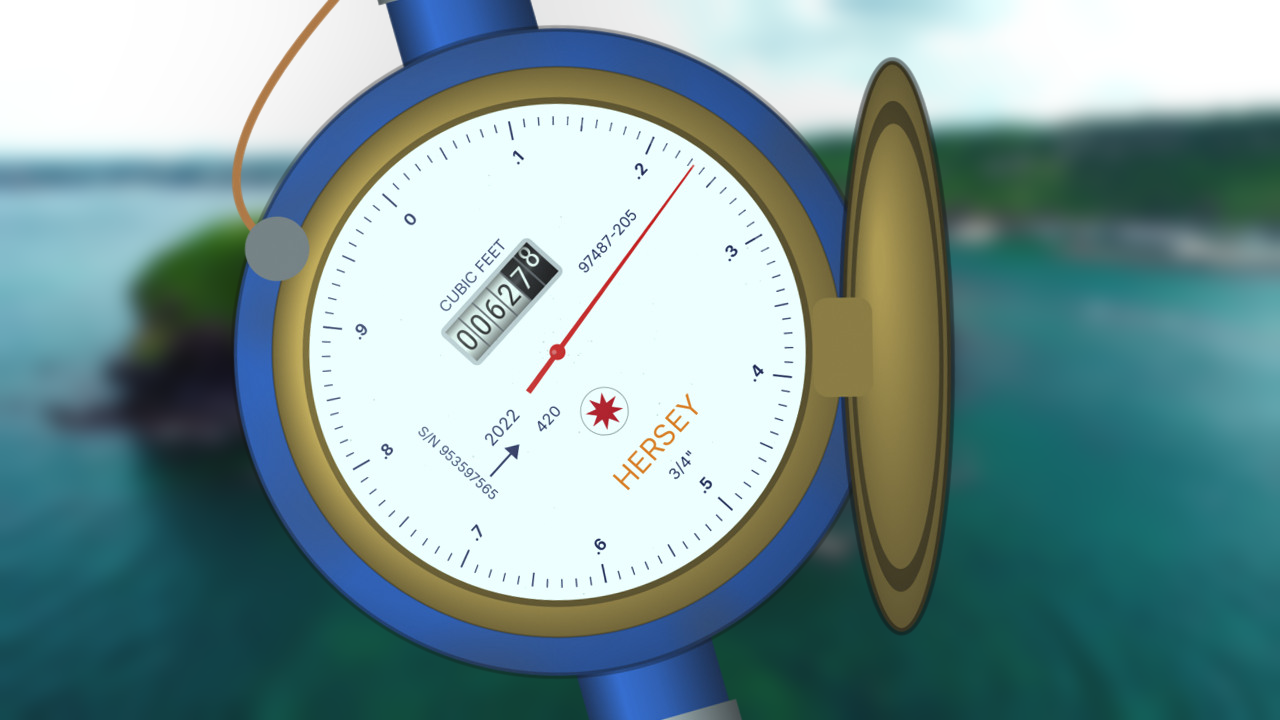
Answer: 6278.23 ft³
